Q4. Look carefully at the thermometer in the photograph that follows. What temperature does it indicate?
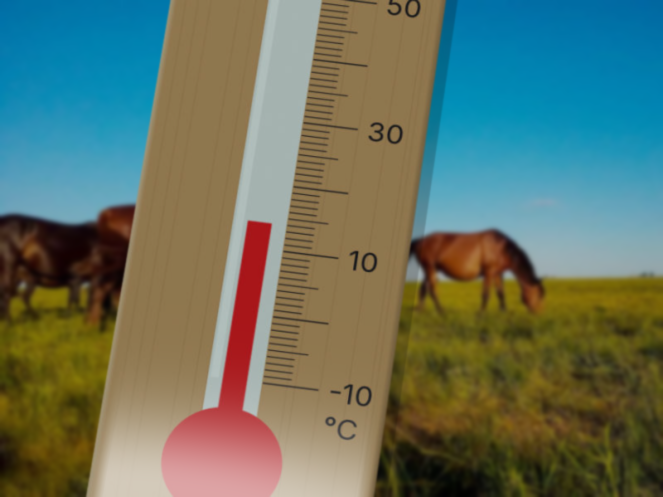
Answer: 14 °C
